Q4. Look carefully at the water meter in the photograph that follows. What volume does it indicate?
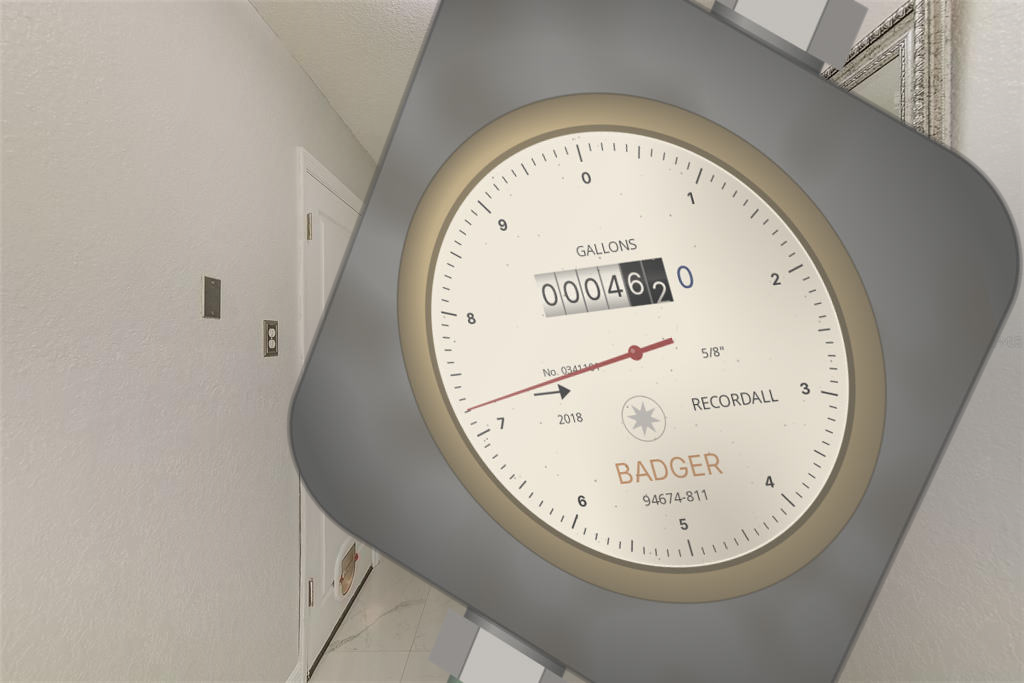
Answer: 4617.2 gal
